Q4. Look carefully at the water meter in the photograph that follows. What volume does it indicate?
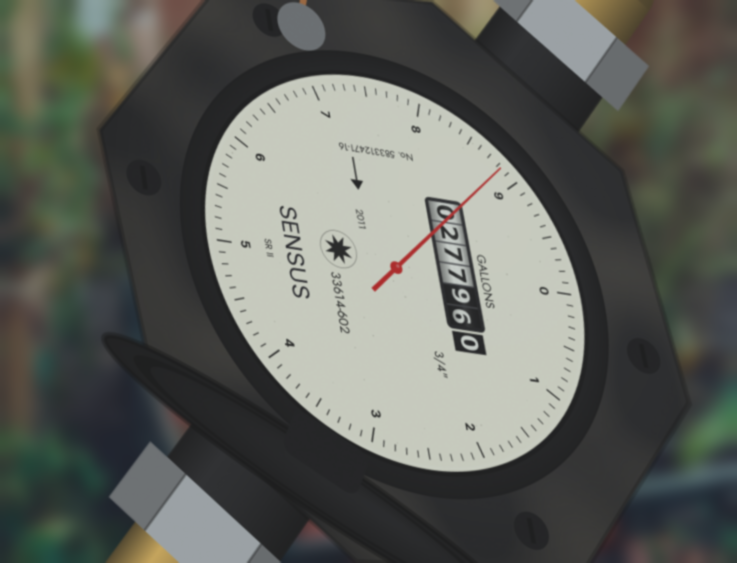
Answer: 277958.8 gal
